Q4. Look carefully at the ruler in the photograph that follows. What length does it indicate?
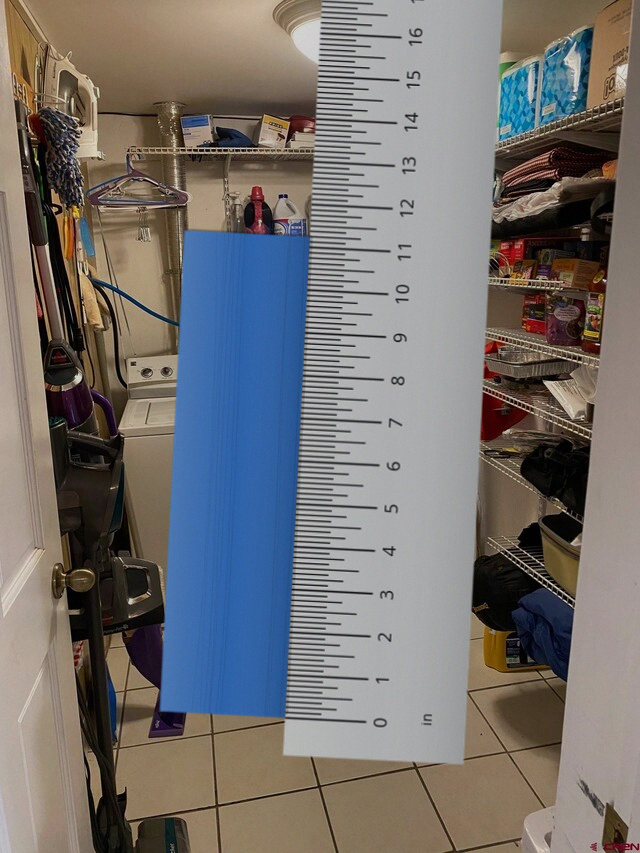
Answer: 11.25 in
